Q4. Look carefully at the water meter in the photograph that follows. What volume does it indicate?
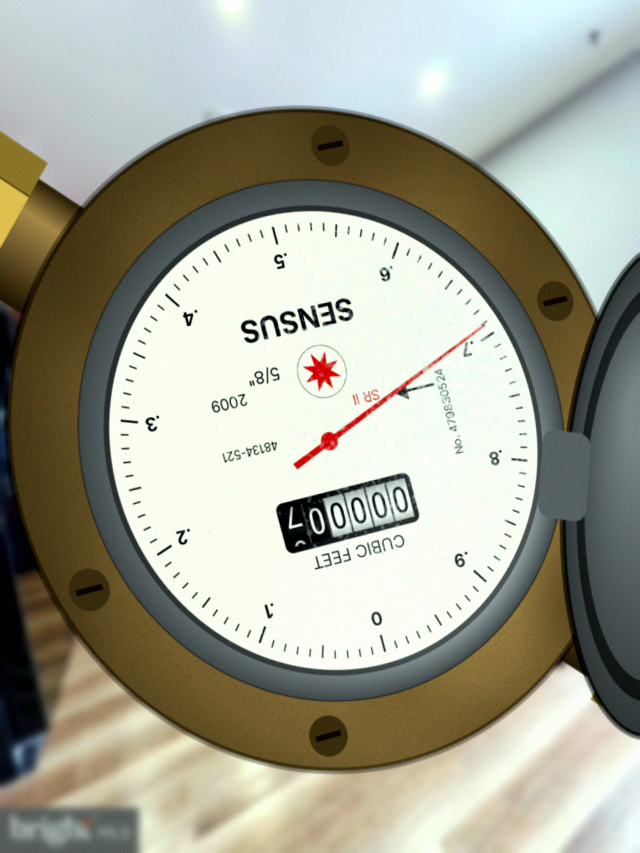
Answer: 6.69 ft³
